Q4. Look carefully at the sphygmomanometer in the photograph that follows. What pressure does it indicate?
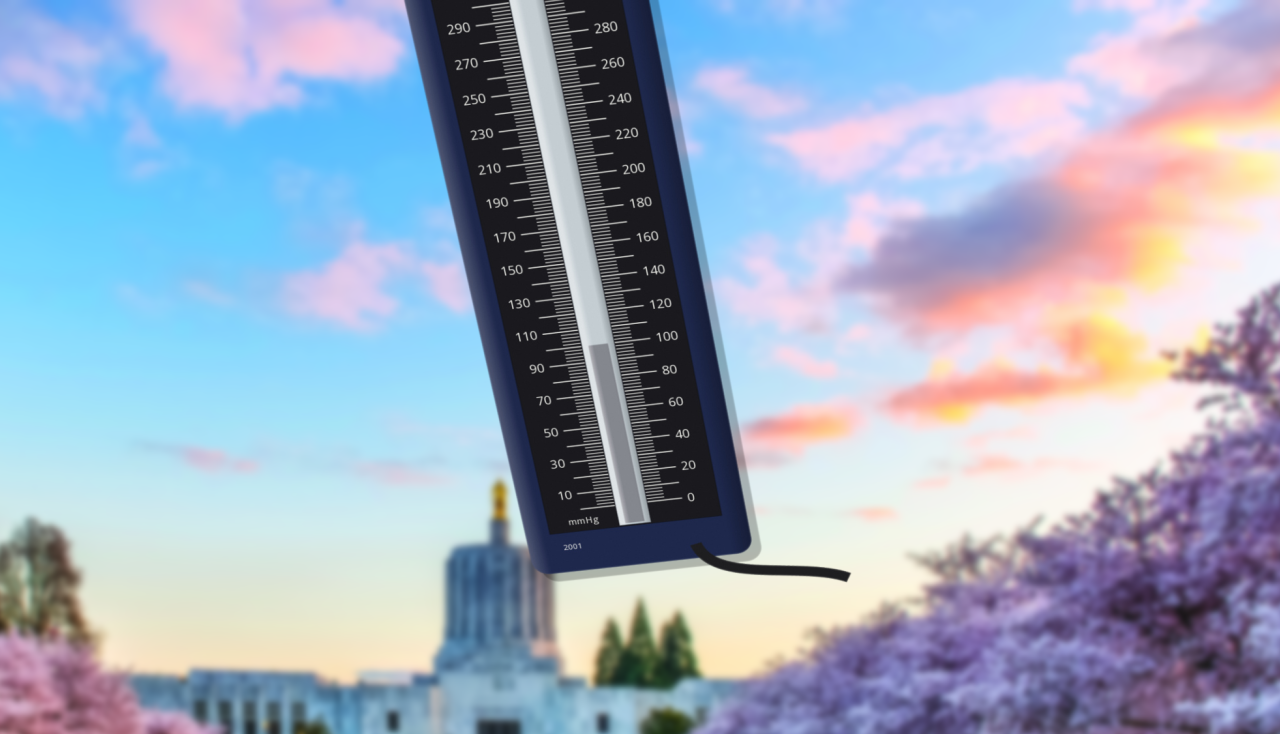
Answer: 100 mmHg
